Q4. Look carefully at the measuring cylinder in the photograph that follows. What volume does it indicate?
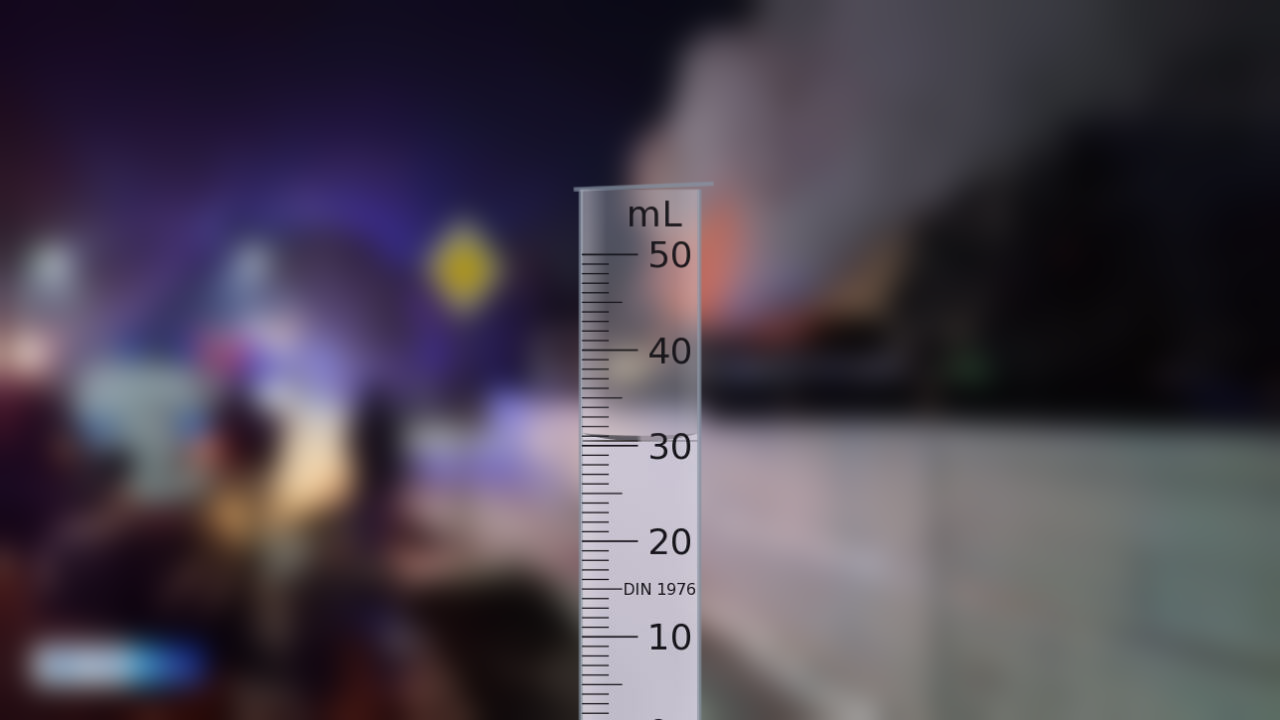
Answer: 30.5 mL
